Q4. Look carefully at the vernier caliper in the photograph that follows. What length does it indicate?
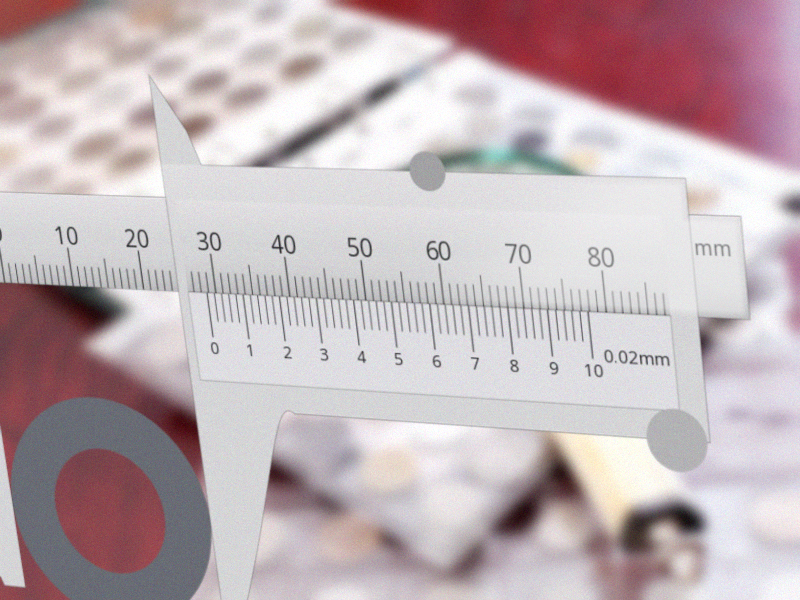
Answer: 28.8 mm
